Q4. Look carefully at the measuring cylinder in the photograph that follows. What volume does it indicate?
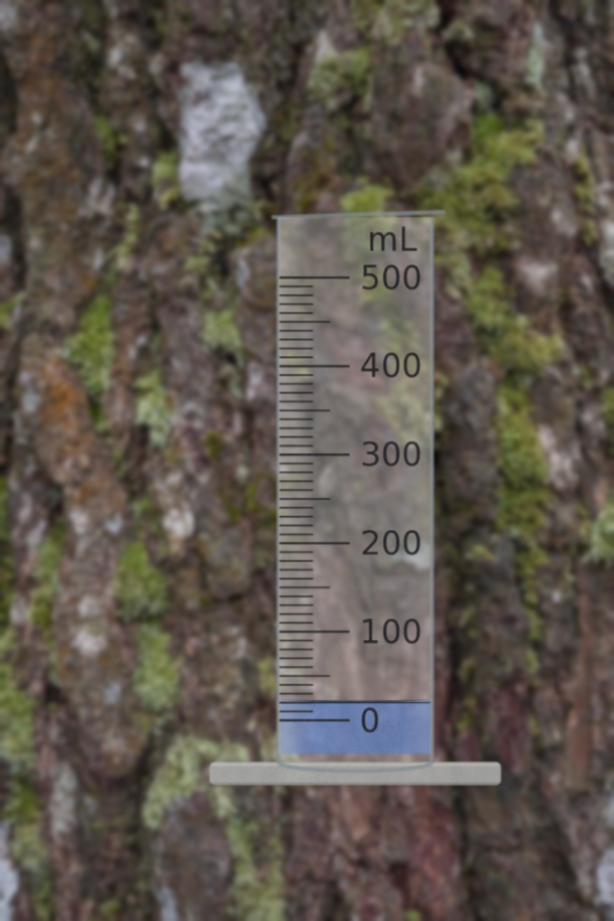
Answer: 20 mL
